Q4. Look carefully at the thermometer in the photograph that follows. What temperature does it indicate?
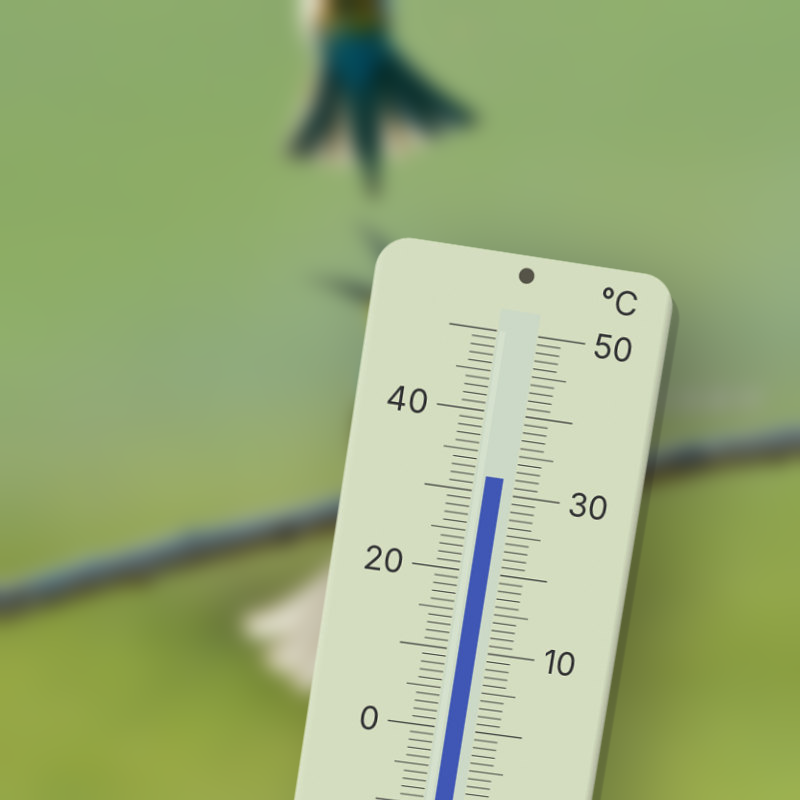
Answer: 32 °C
